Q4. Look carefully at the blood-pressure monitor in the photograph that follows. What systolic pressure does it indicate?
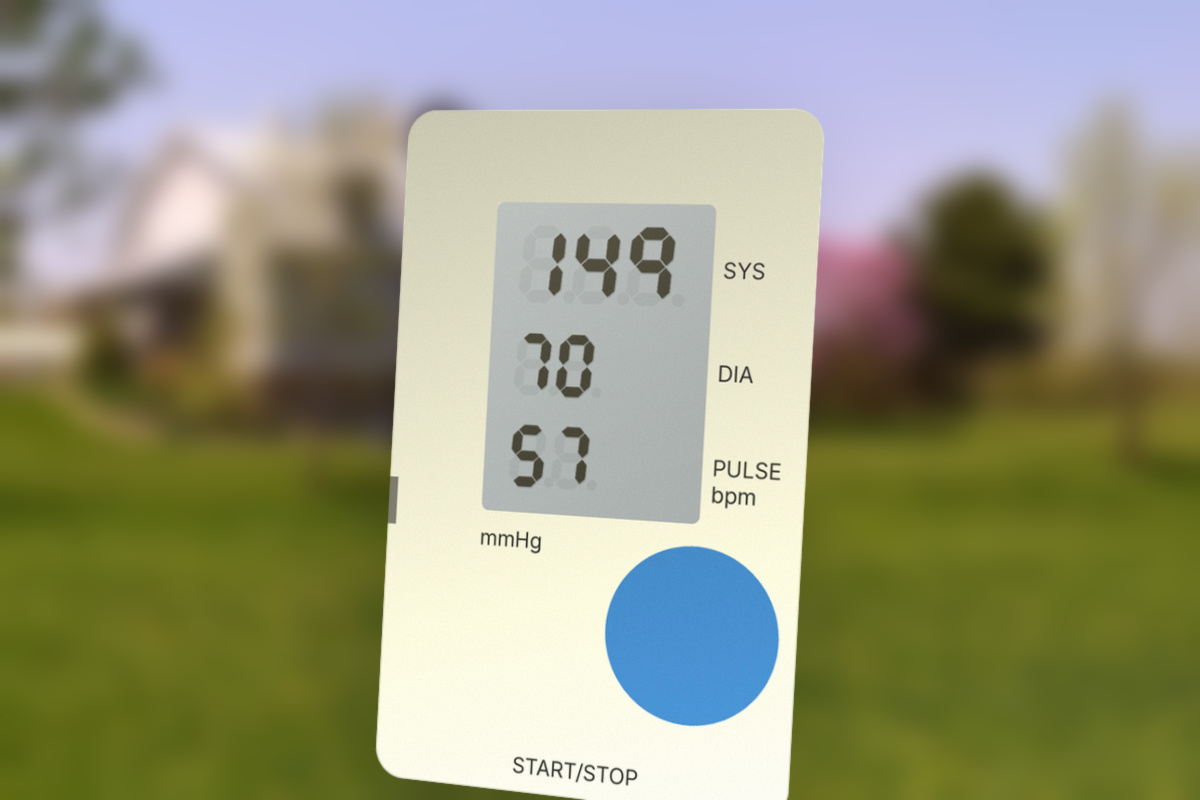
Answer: 149 mmHg
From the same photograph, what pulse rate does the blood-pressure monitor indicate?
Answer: 57 bpm
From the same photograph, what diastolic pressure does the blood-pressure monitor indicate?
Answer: 70 mmHg
